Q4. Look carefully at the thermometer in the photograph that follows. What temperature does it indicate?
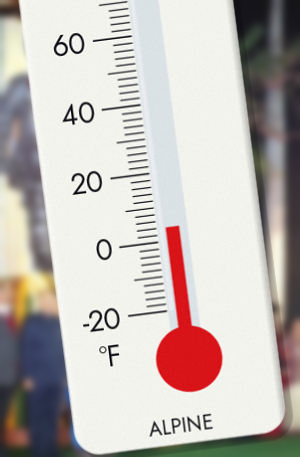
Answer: 4 °F
